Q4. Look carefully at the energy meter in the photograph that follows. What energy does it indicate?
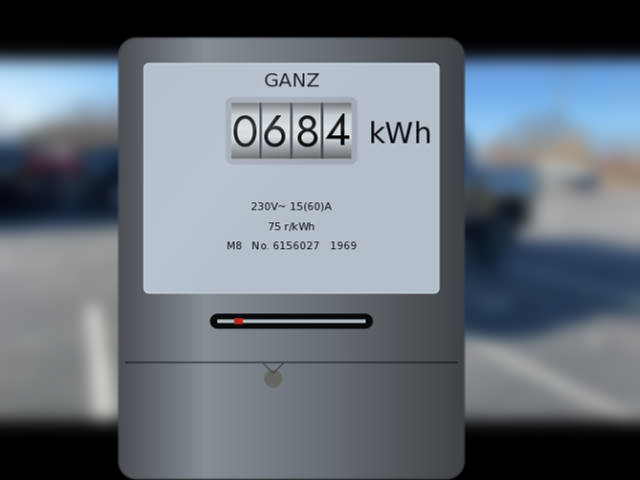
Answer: 684 kWh
